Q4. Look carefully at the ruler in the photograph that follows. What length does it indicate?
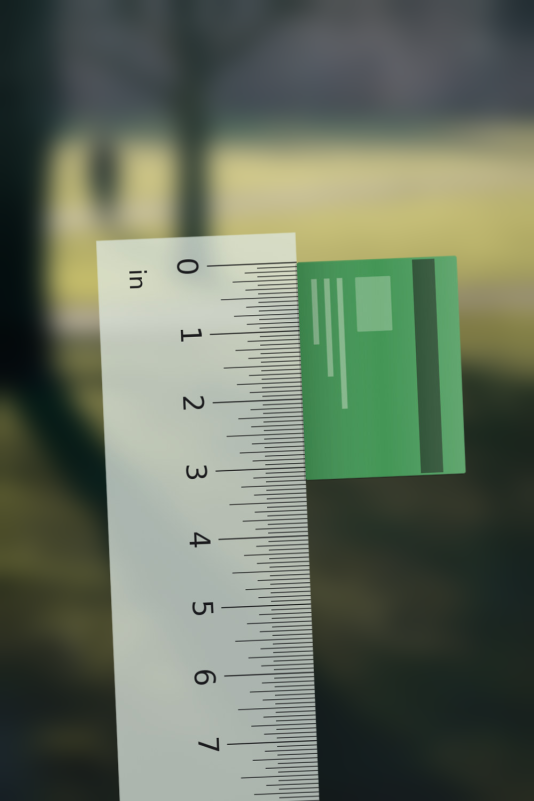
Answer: 3.1875 in
